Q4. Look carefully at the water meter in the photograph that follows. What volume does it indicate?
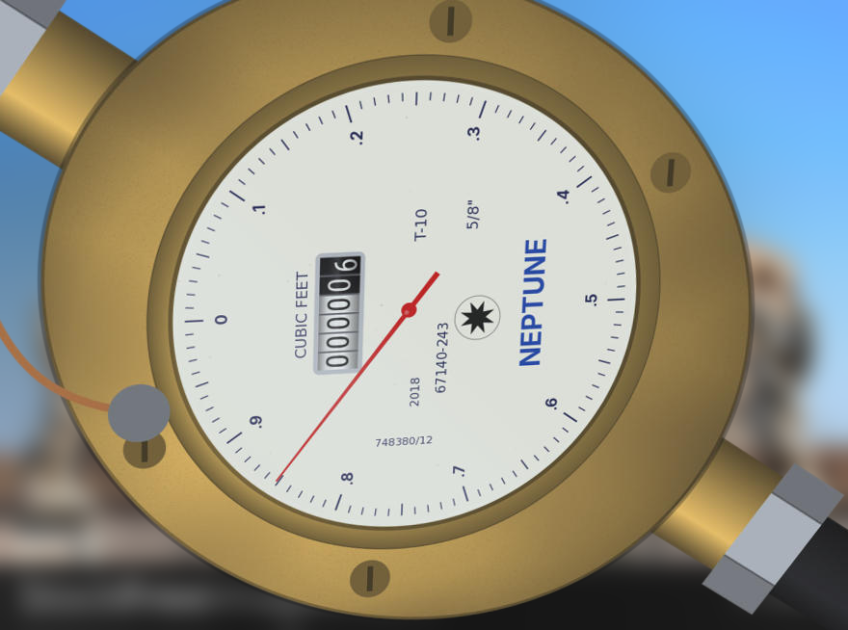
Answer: 5.85 ft³
